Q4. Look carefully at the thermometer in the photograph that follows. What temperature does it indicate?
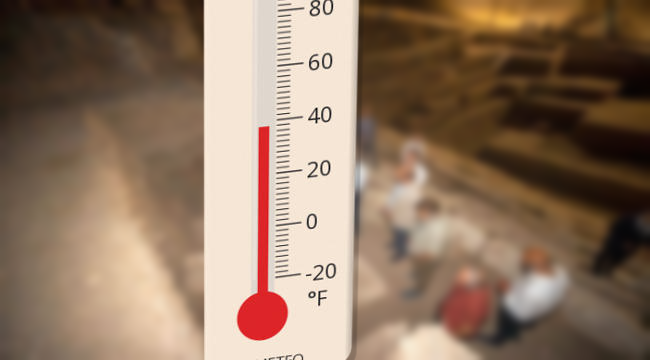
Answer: 38 °F
